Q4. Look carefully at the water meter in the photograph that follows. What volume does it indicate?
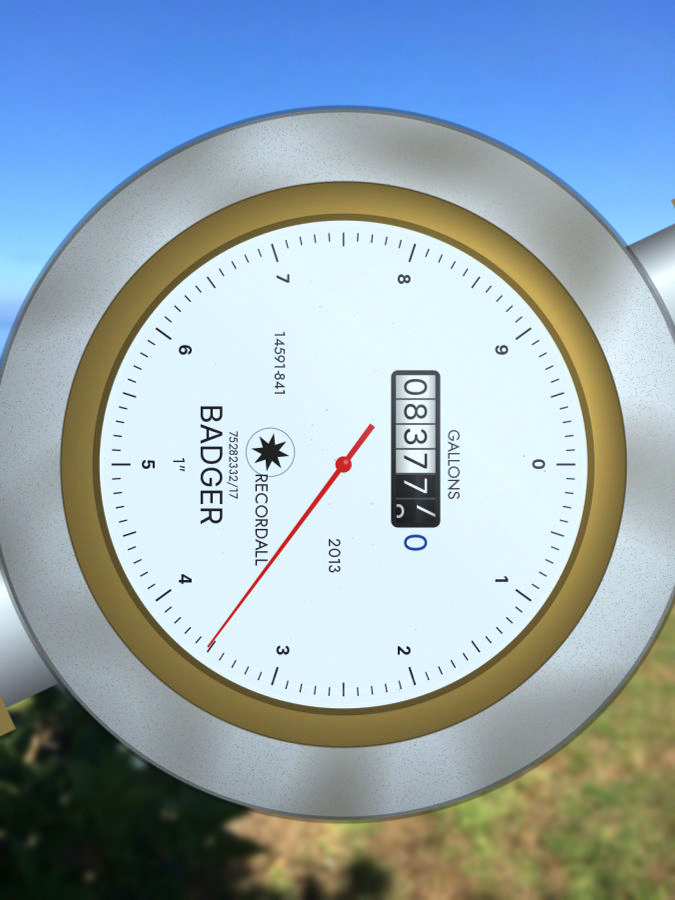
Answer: 837773.5 gal
